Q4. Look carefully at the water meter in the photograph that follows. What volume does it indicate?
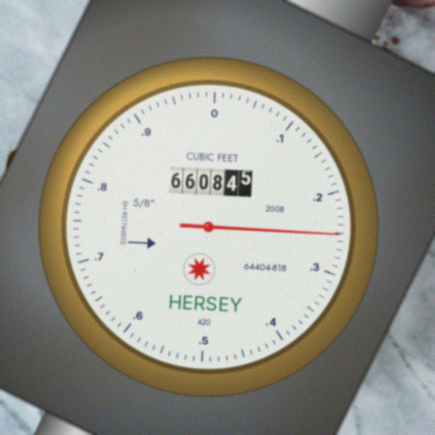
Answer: 660845.25 ft³
